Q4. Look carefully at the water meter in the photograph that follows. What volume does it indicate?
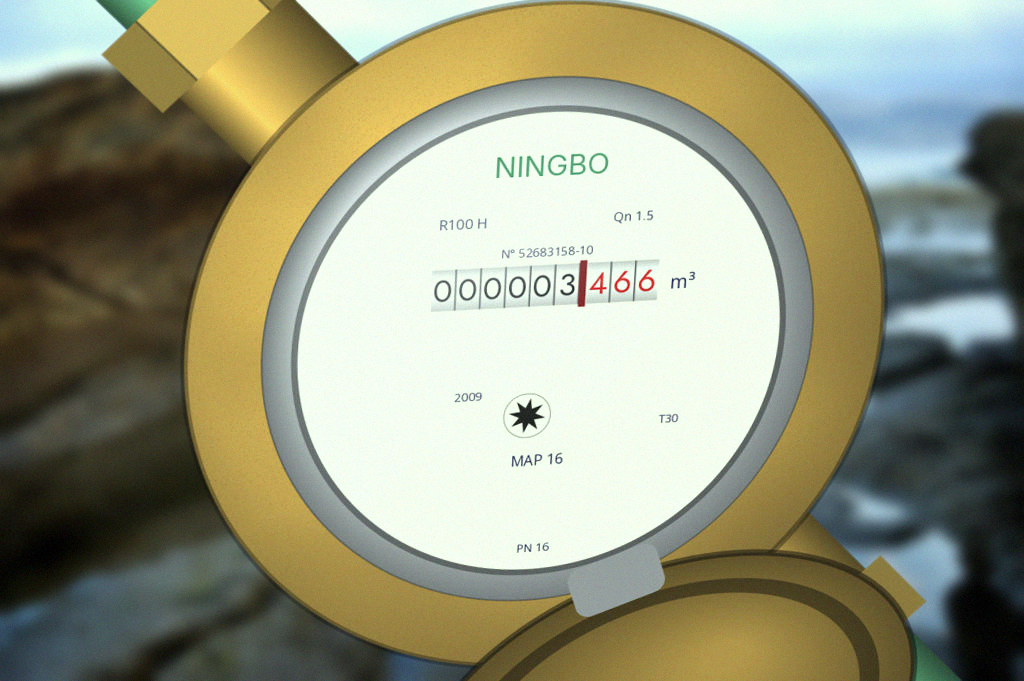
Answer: 3.466 m³
